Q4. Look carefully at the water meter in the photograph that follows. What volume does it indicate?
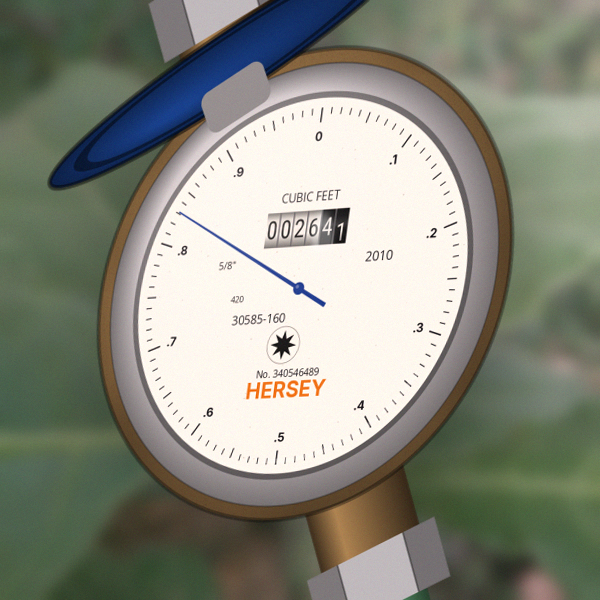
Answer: 2640.83 ft³
